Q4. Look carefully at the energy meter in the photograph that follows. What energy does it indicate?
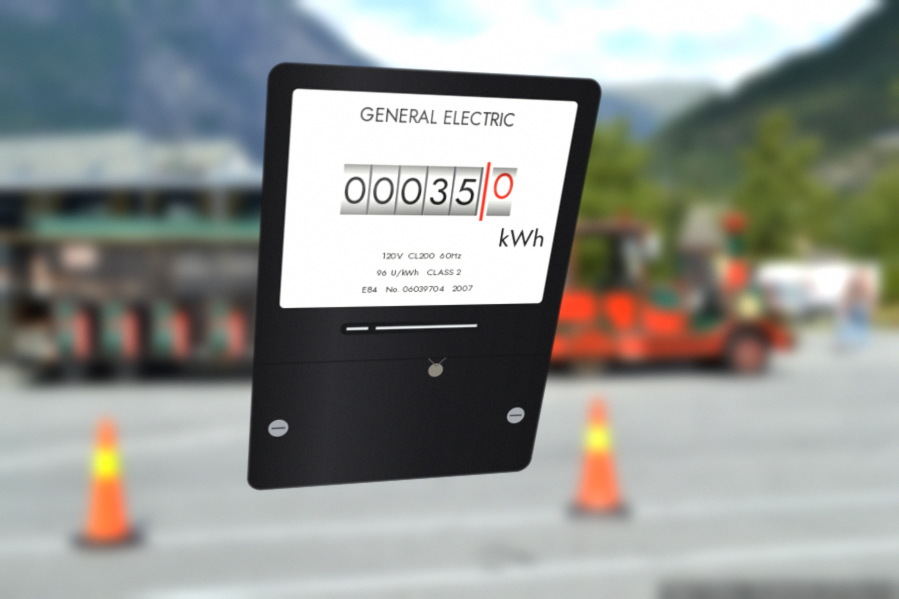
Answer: 35.0 kWh
